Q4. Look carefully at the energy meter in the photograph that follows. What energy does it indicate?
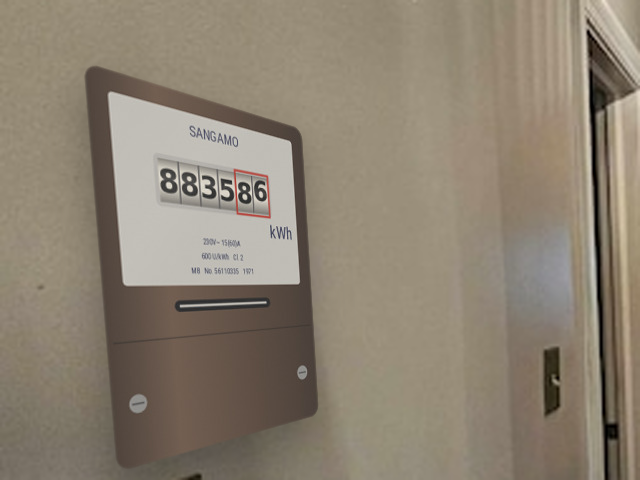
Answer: 8835.86 kWh
